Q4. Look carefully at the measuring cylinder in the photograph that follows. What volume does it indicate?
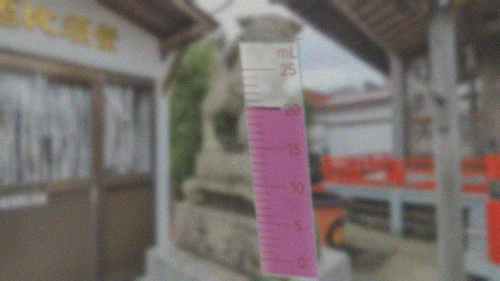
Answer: 20 mL
